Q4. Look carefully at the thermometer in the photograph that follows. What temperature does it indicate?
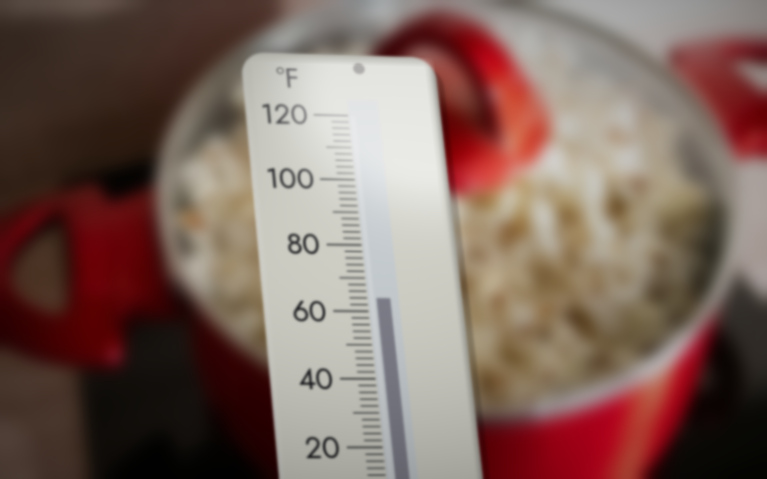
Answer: 64 °F
